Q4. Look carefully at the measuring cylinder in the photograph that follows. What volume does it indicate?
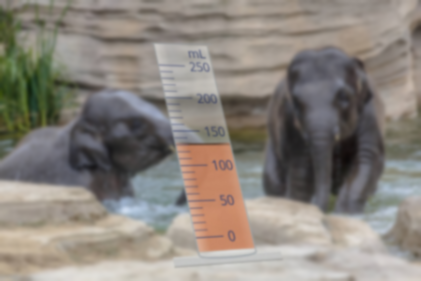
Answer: 130 mL
